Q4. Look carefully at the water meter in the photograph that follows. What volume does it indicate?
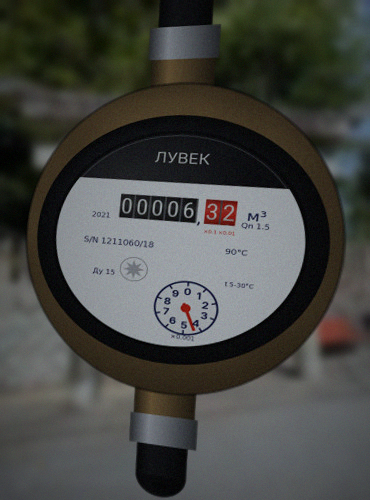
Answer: 6.324 m³
